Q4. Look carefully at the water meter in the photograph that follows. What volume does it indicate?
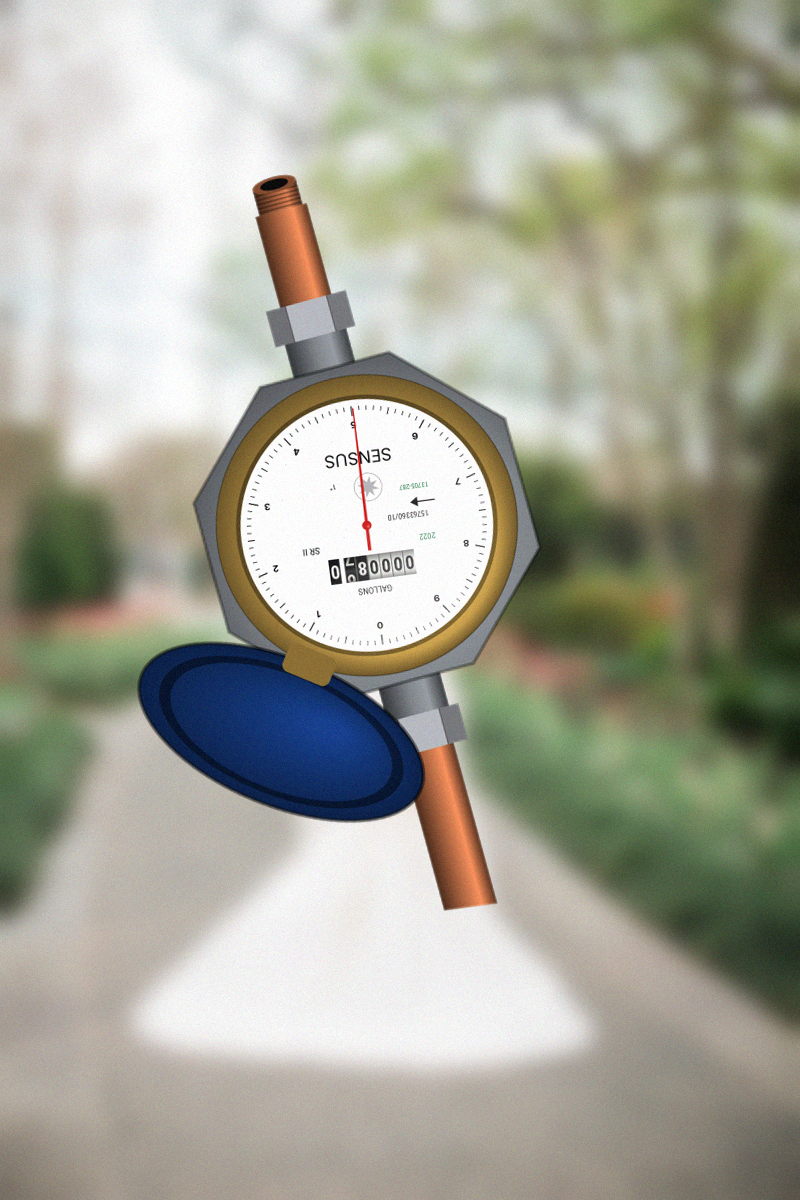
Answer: 865.0 gal
